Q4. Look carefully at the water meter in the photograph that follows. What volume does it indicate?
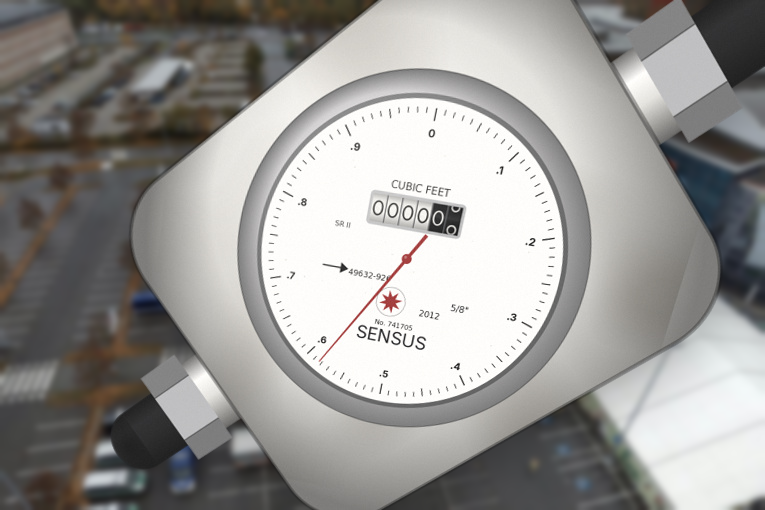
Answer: 8.58 ft³
